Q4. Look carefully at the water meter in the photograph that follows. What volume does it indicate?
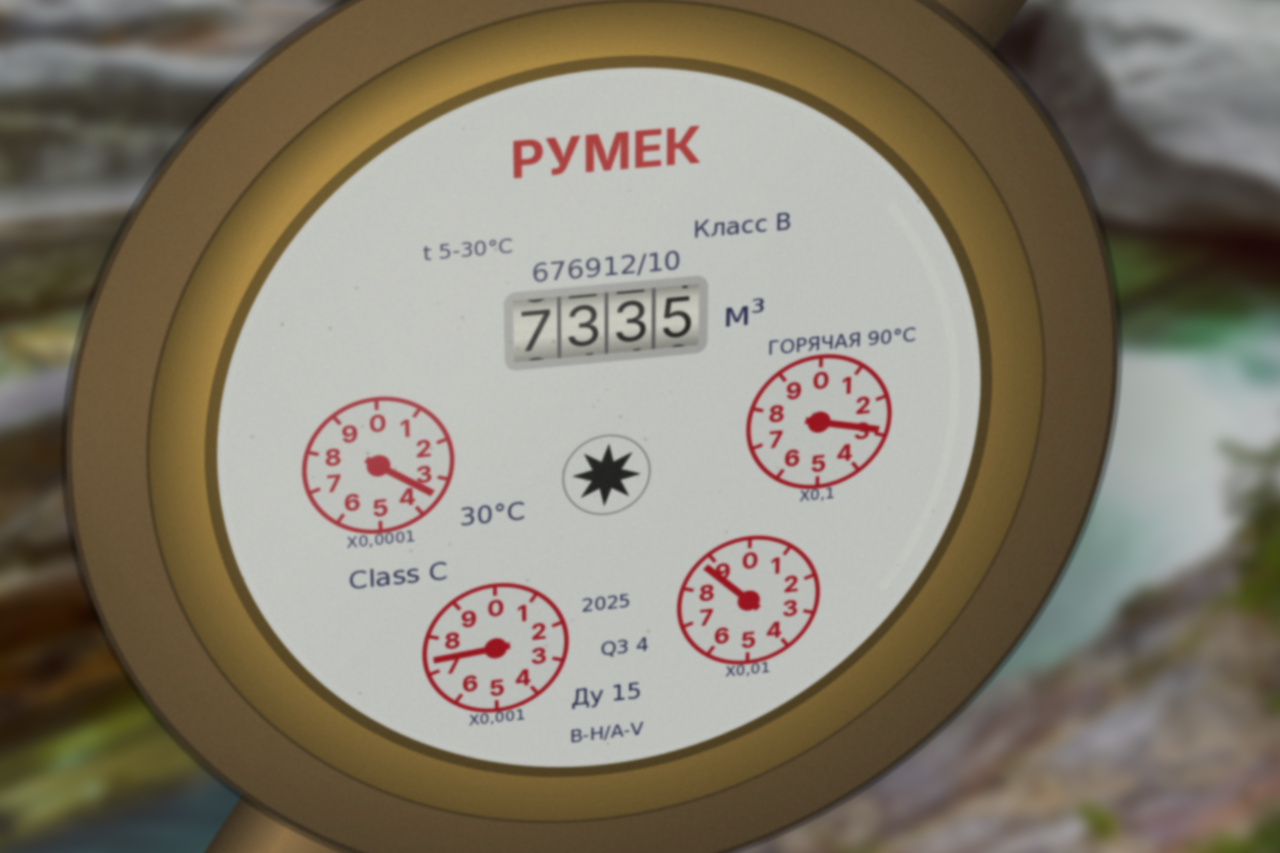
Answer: 7335.2873 m³
